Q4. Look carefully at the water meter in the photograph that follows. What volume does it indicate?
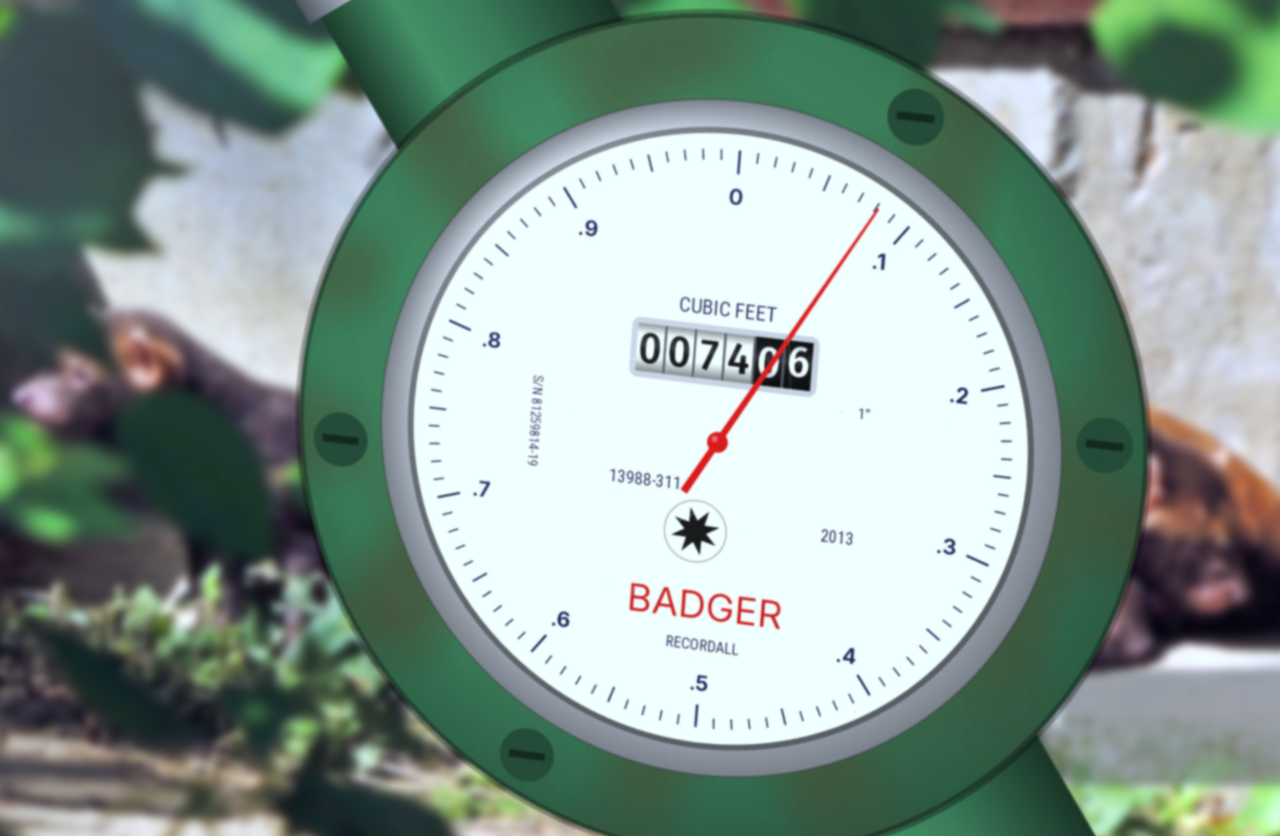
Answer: 7406.08 ft³
